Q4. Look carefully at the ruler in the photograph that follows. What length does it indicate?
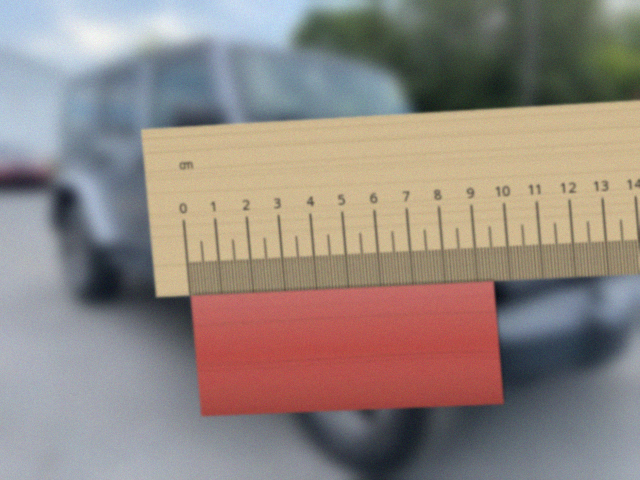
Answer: 9.5 cm
